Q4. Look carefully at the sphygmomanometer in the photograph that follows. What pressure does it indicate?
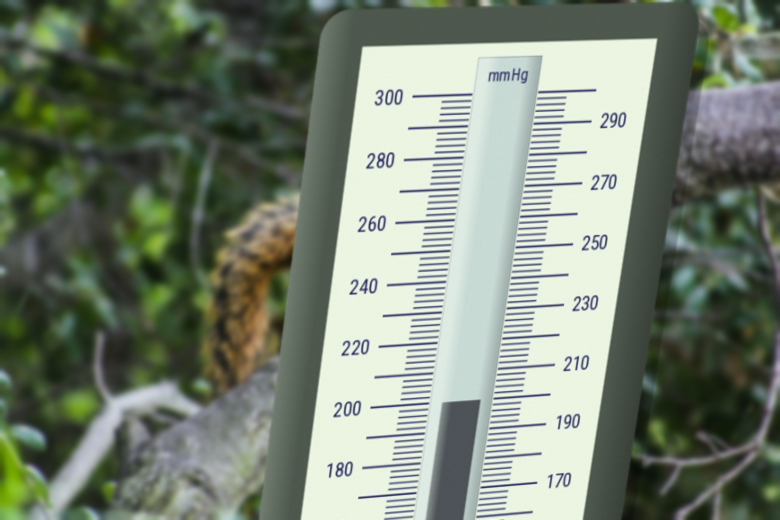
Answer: 200 mmHg
